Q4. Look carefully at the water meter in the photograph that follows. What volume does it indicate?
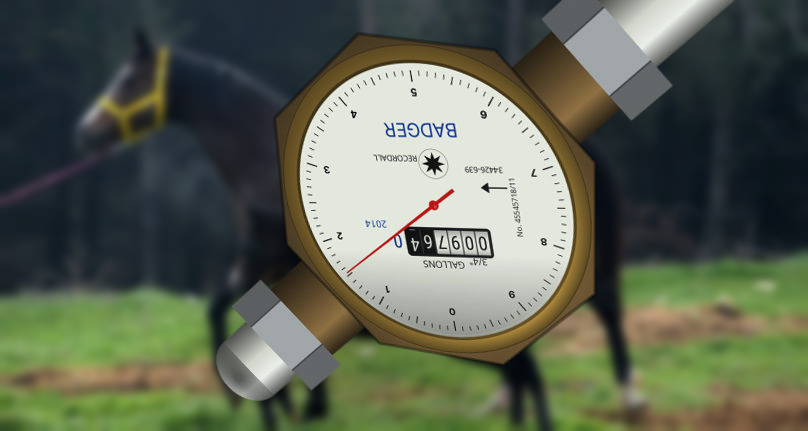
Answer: 97641.5 gal
